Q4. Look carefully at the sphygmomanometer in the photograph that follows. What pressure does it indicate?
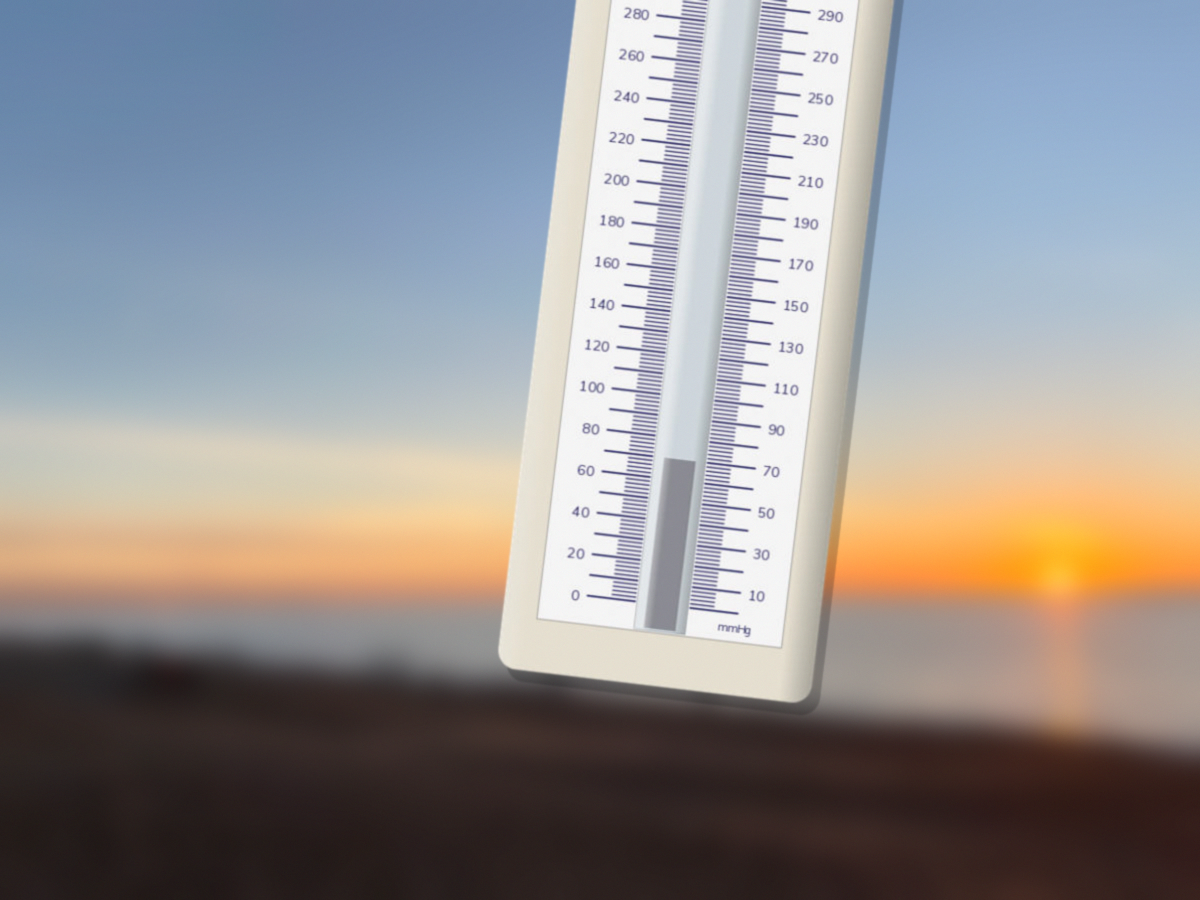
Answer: 70 mmHg
